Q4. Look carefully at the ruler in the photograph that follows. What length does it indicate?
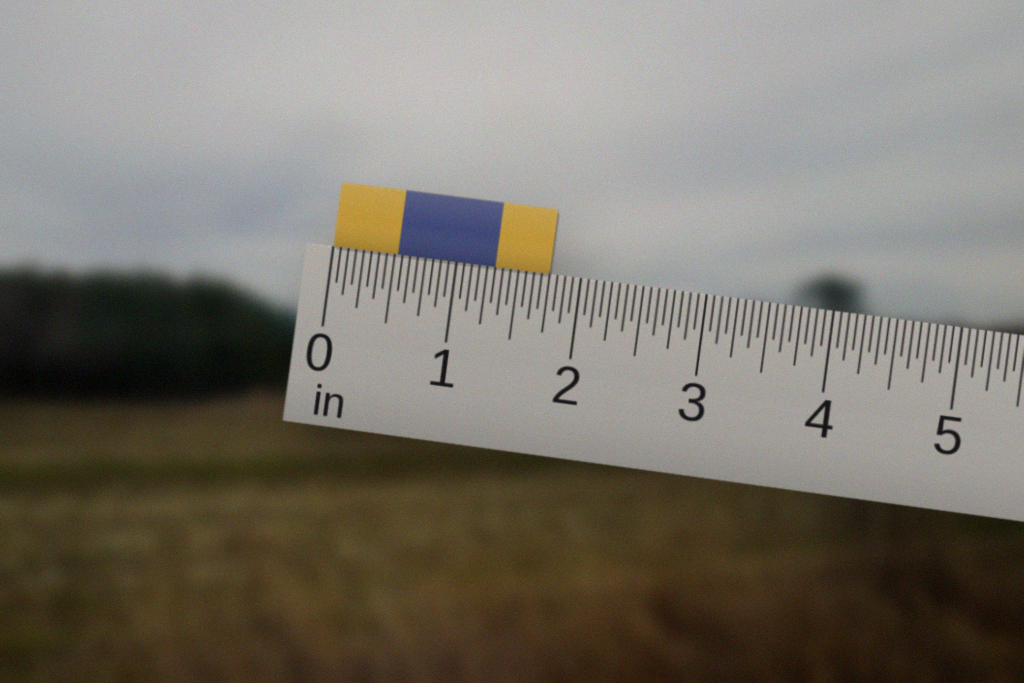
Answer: 1.75 in
